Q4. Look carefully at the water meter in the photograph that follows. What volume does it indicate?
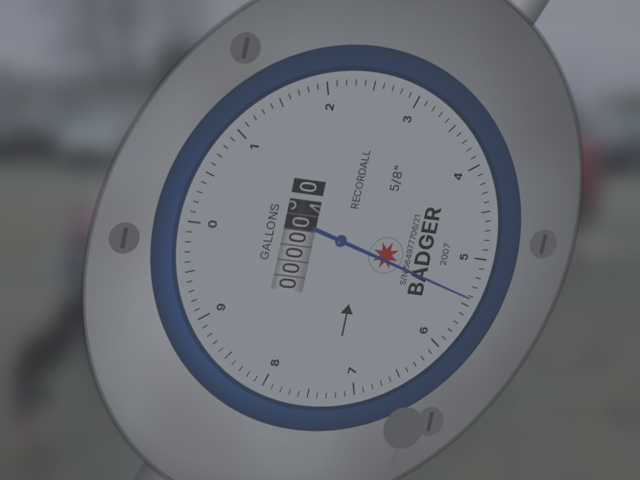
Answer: 35.4 gal
